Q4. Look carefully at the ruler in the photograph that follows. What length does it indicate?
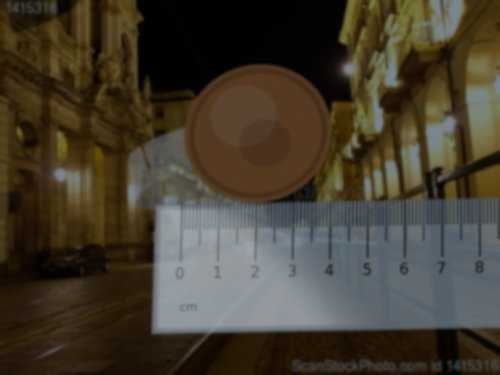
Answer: 4 cm
